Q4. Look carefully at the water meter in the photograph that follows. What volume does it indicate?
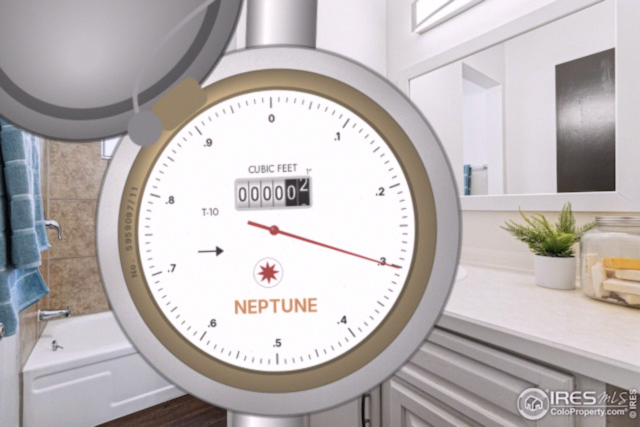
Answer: 2.30 ft³
